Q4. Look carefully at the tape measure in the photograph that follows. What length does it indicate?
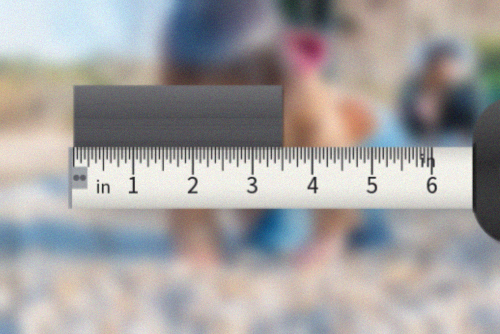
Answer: 3.5 in
